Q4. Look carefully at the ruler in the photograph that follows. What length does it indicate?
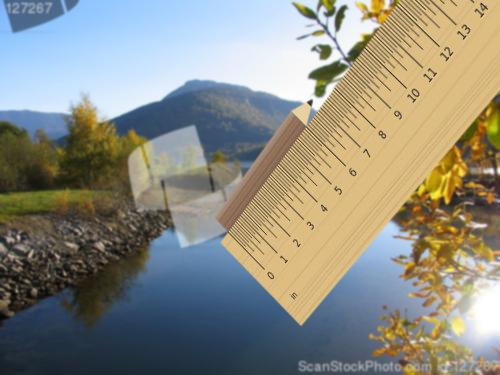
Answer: 7 in
